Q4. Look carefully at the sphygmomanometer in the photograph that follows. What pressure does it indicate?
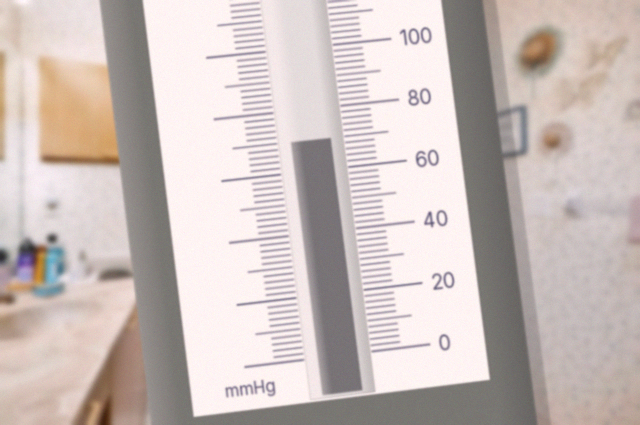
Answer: 70 mmHg
